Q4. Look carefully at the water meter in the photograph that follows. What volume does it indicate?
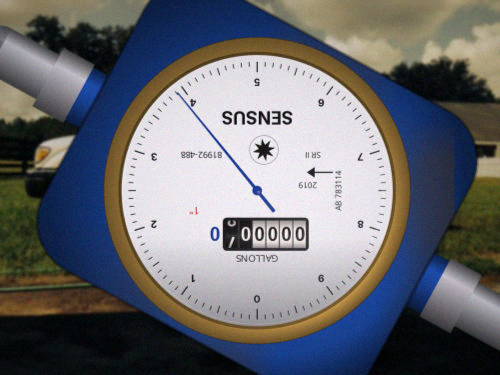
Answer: 73.9 gal
